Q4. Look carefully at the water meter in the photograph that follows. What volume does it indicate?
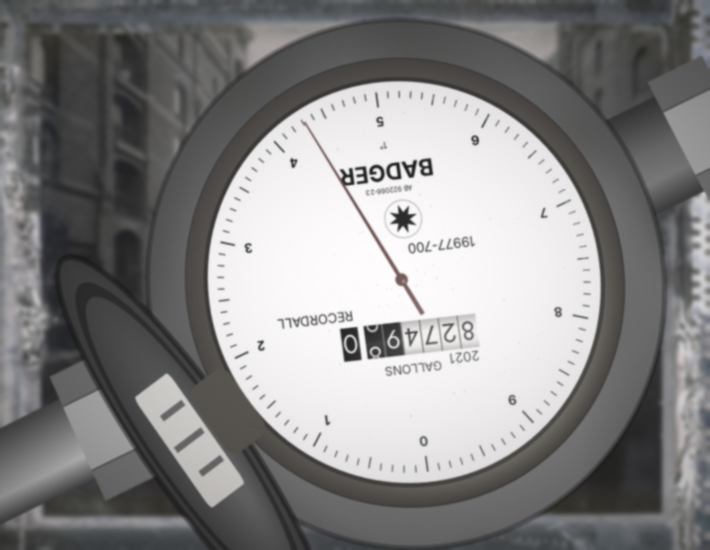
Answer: 8274984.3 gal
